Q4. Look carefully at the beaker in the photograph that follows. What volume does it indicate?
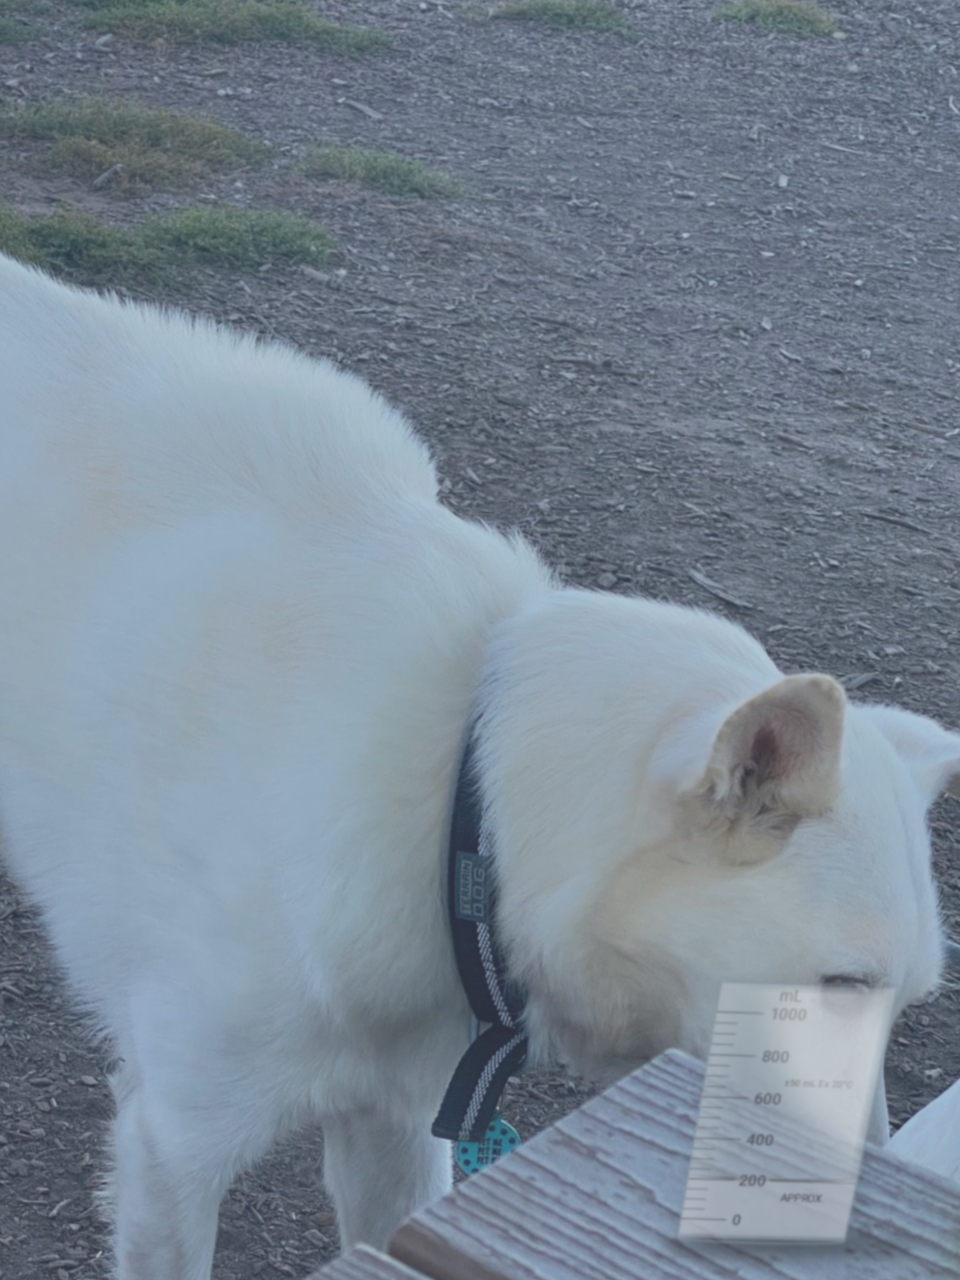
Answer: 200 mL
